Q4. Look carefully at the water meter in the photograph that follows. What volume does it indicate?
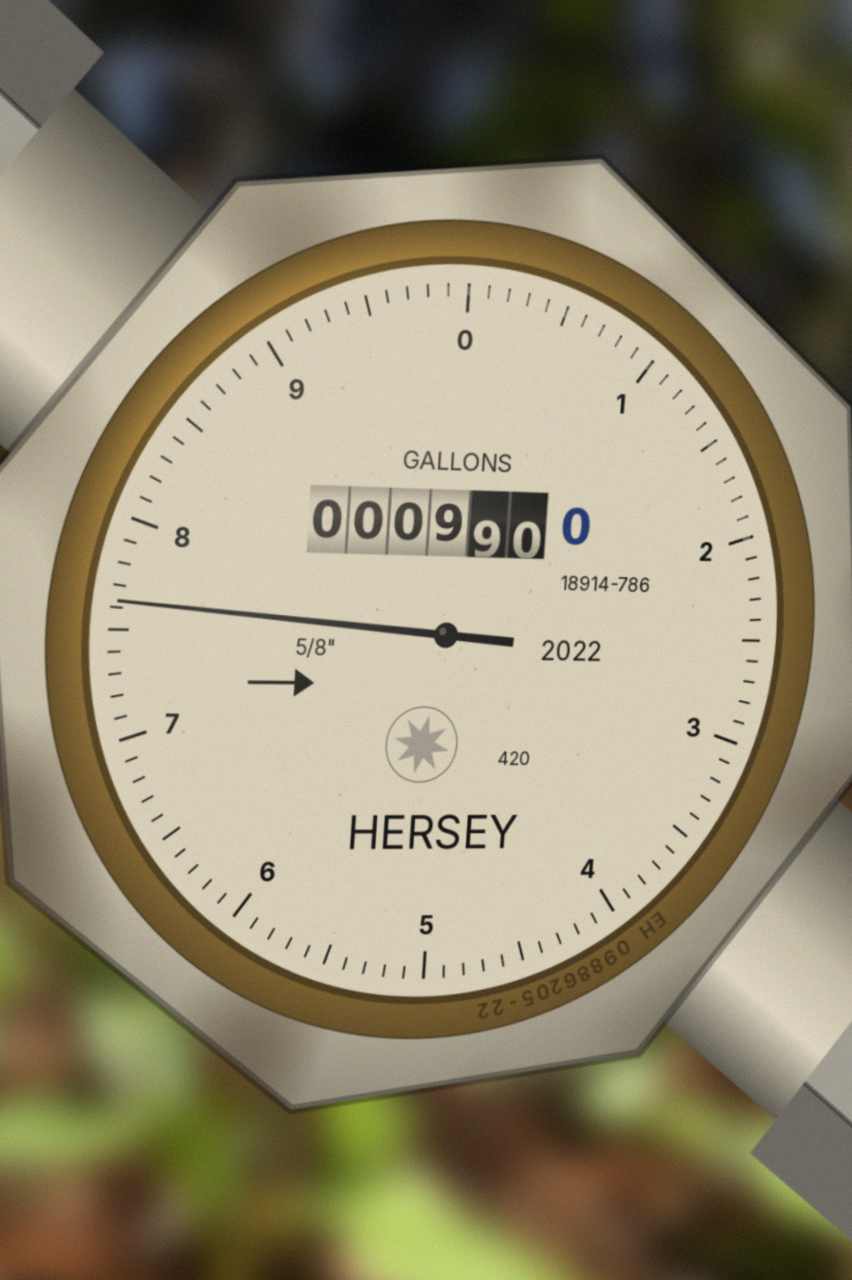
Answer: 9897.6 gal
